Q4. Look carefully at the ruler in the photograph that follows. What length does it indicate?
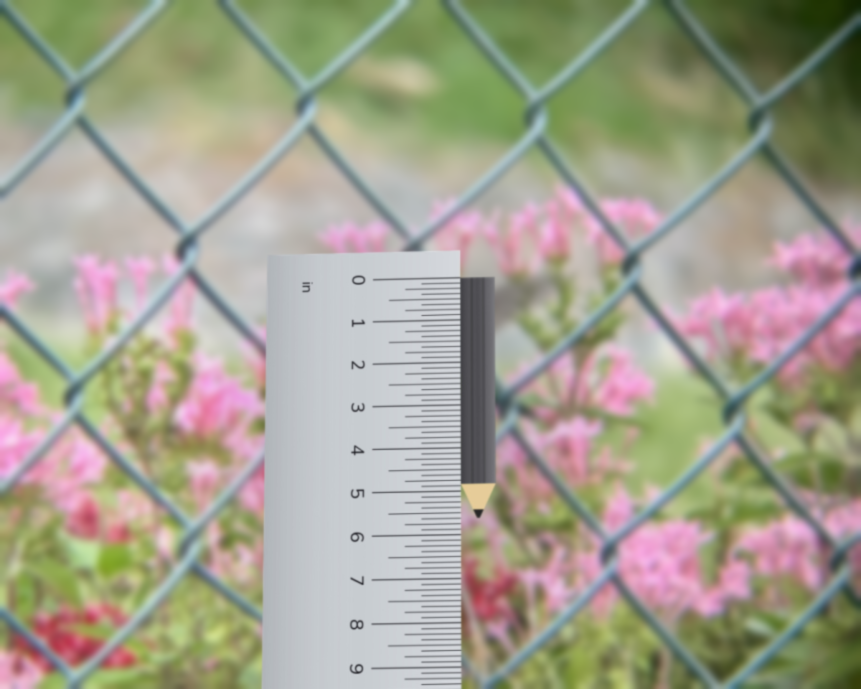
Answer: 5.625 in
